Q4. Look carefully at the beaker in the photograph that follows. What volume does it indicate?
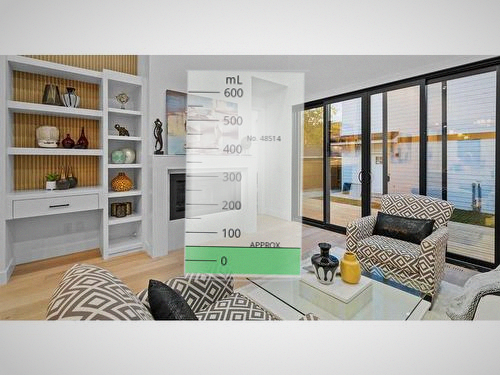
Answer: 50 mL
